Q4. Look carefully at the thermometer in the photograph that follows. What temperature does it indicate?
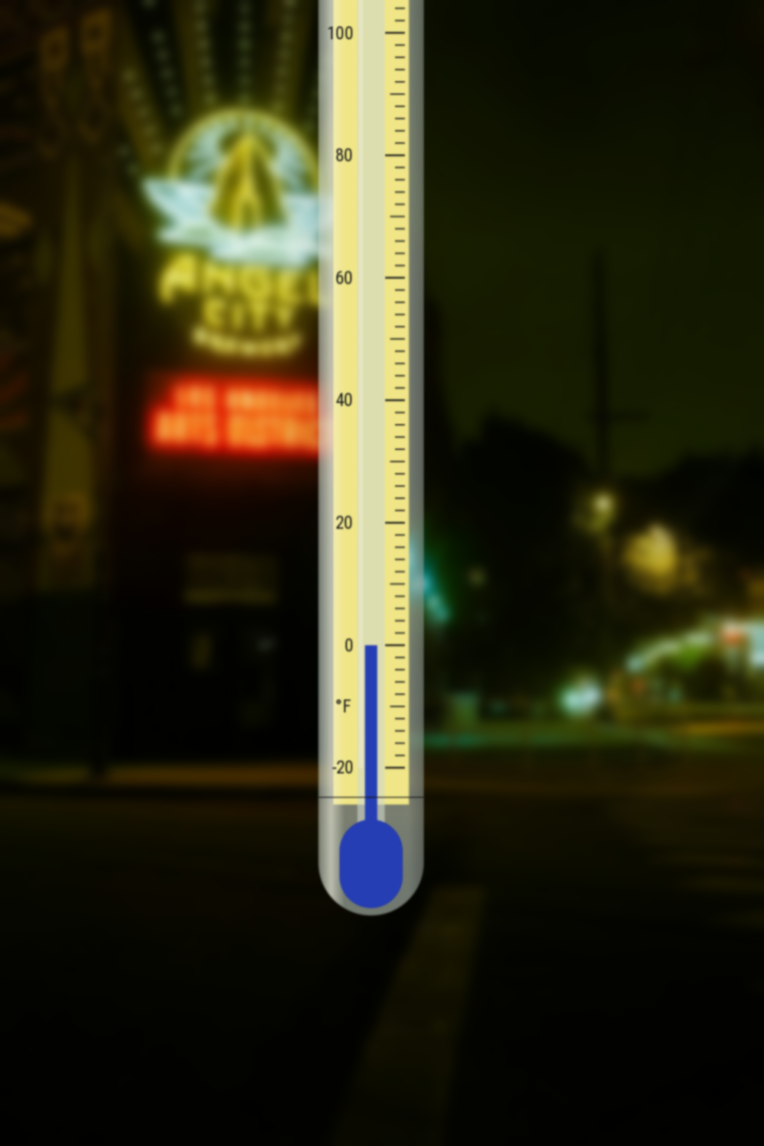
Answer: 0 °F
